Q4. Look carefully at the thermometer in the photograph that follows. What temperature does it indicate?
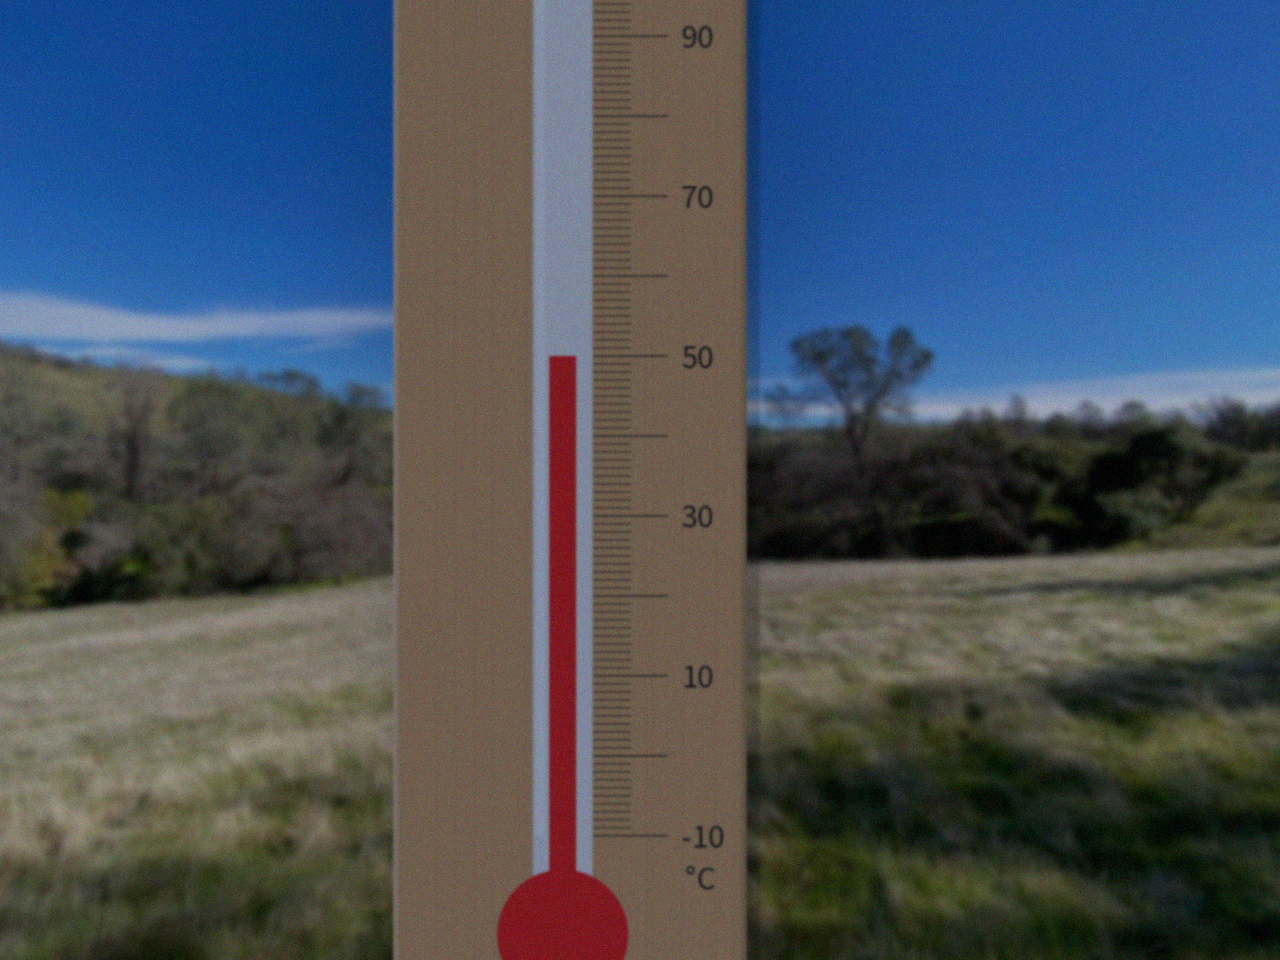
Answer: 50 °C
